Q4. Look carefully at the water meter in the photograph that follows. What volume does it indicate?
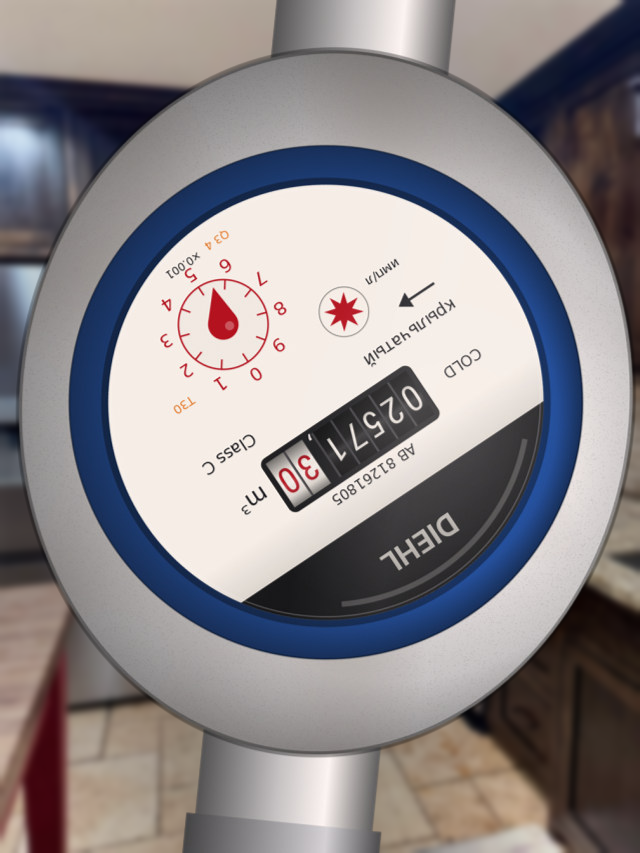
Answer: 2571.305 m³
